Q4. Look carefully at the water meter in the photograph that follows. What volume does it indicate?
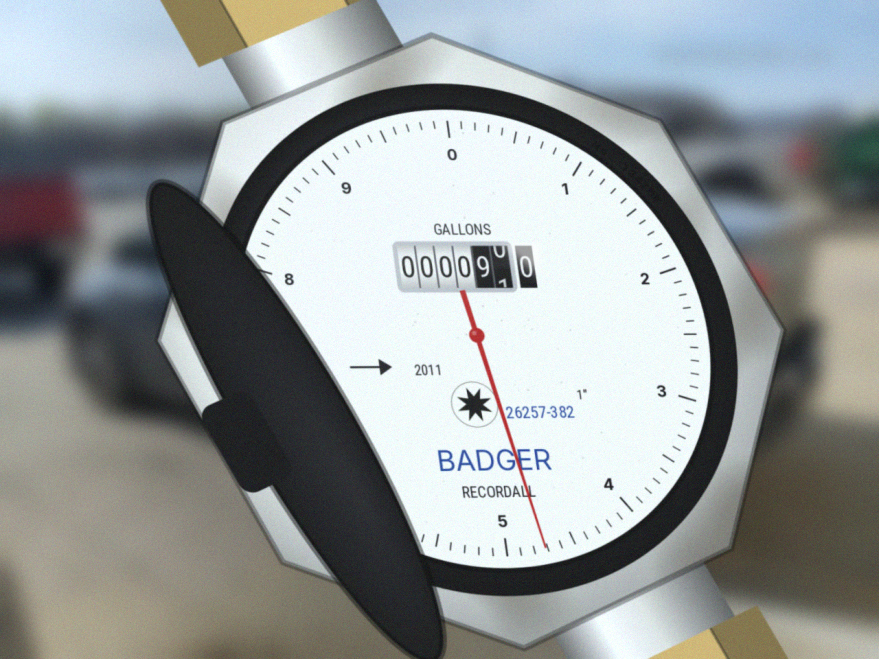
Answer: 904.7 gal
